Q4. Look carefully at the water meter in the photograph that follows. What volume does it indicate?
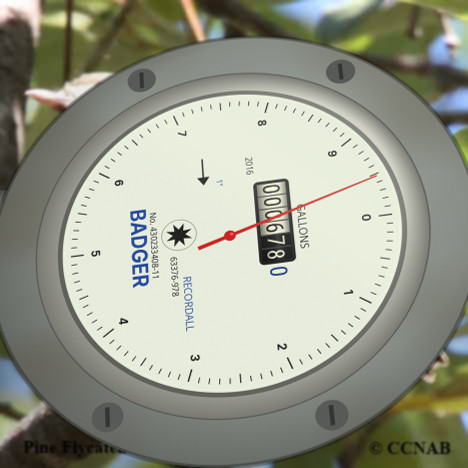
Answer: 6779.5 gal
